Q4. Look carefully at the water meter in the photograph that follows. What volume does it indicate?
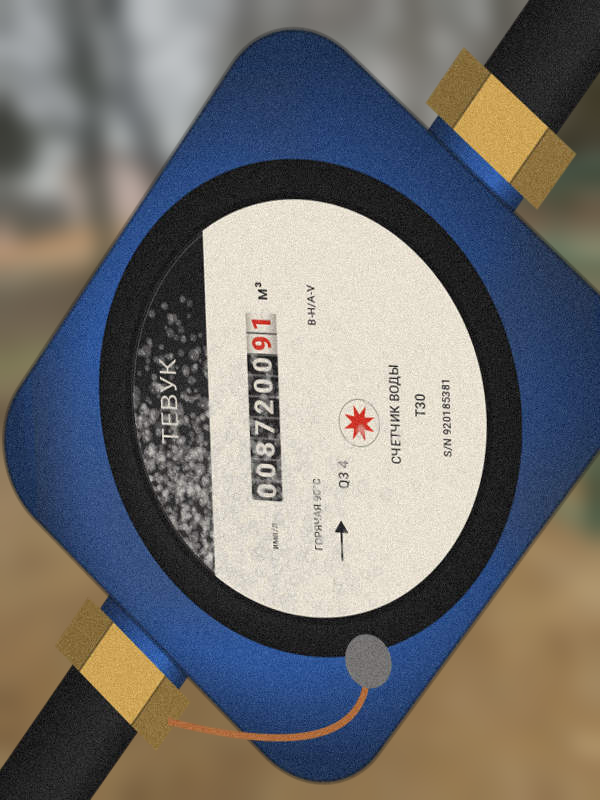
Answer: 87200.91 m³
